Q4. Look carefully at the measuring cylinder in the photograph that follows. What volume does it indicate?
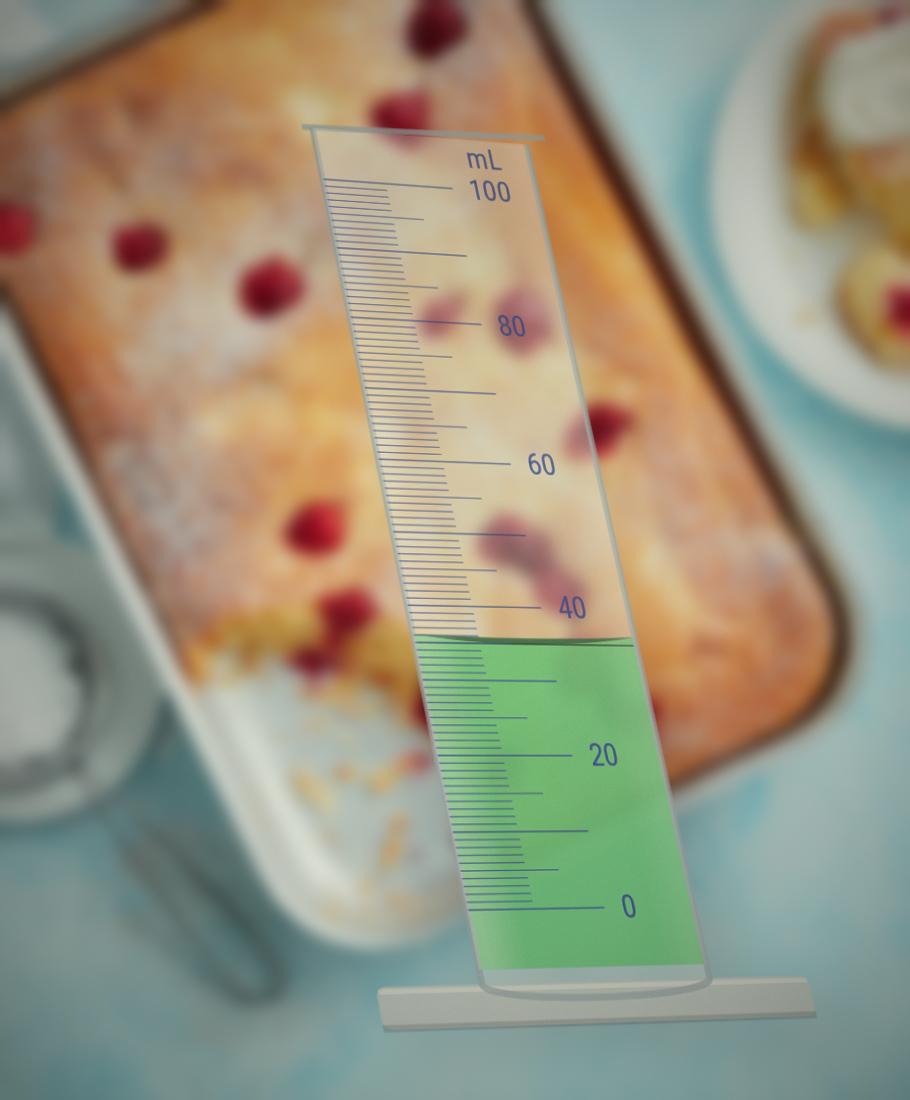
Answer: 35 mL
